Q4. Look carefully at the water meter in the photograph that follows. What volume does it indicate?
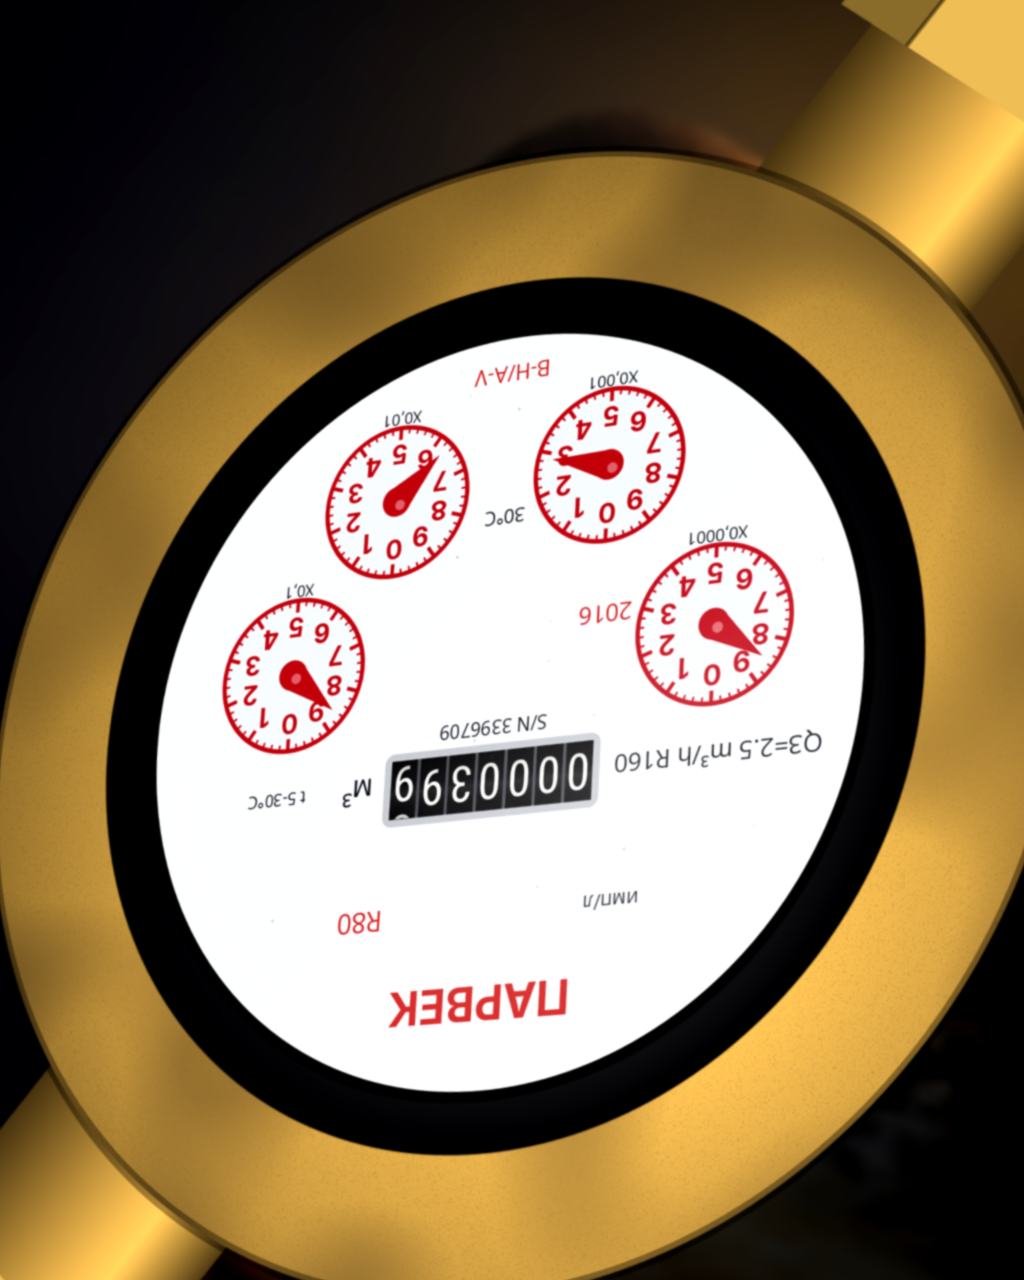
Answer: 398.8628 m³
